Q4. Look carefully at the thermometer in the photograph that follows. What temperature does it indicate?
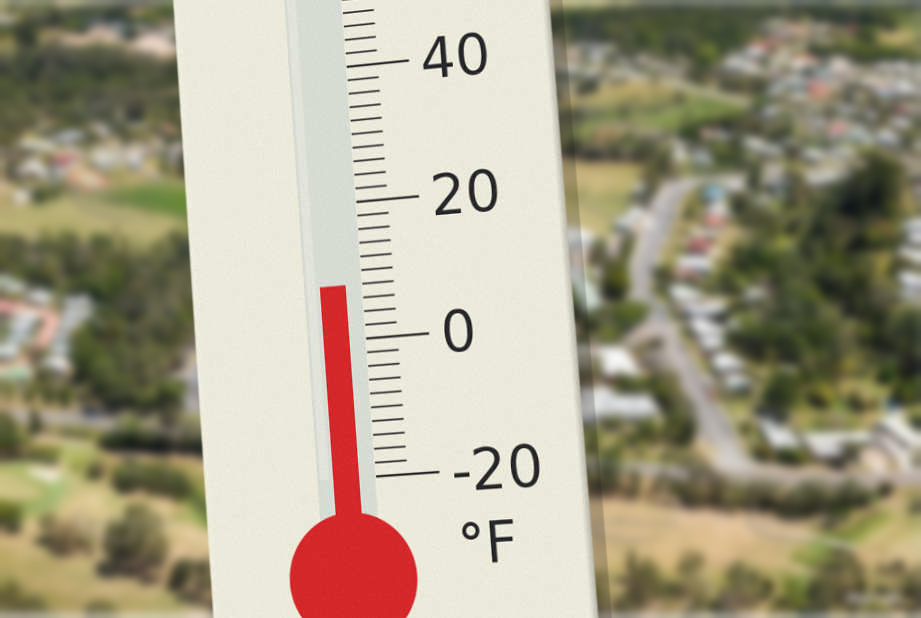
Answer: 8 °F
